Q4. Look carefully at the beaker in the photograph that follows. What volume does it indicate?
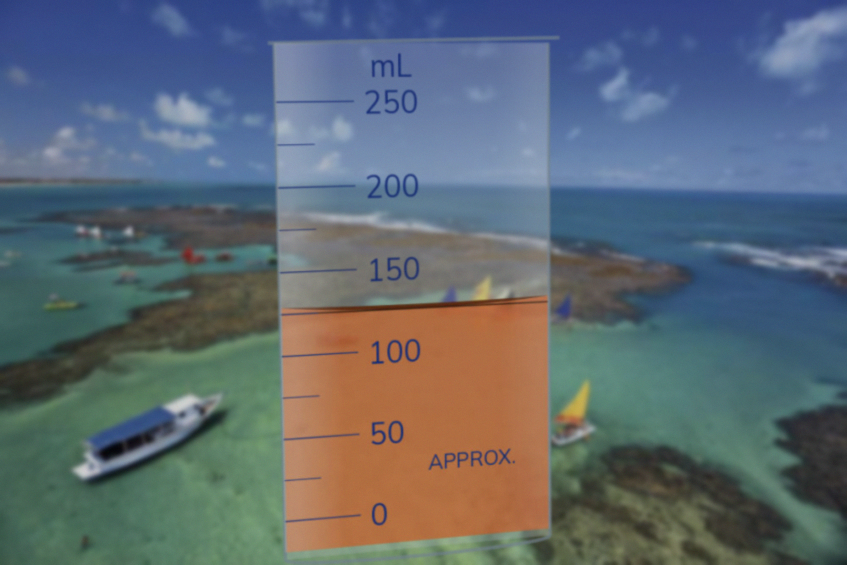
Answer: 125 mL
